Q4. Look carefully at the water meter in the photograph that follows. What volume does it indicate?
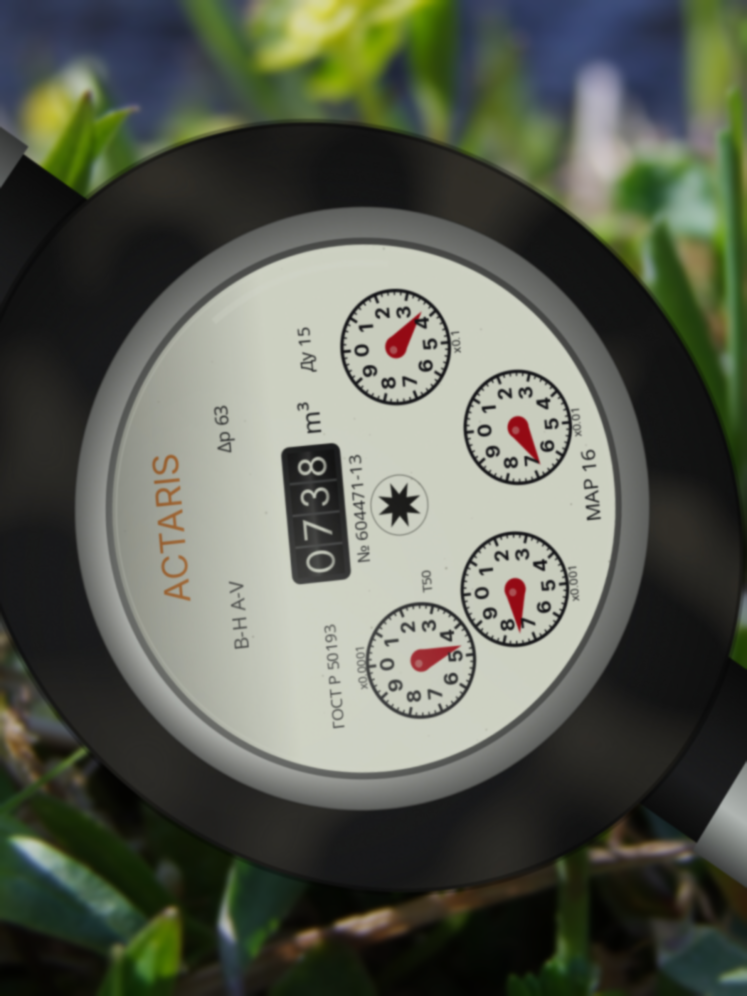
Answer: 738.3674 m³
